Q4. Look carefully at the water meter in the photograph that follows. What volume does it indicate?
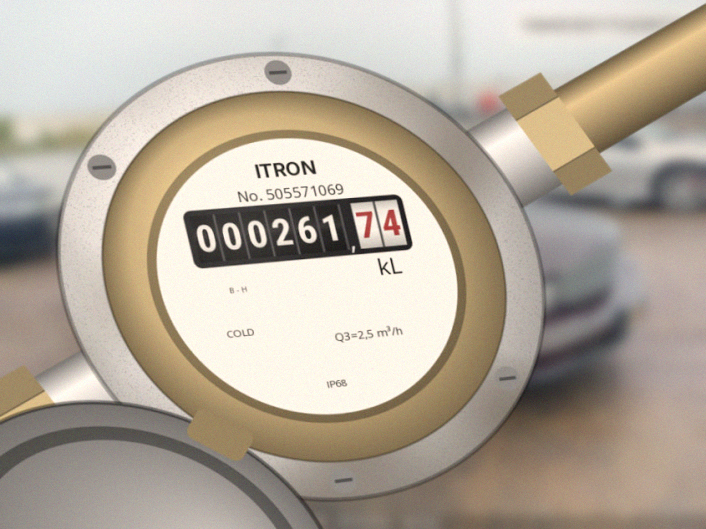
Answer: 261.74 kL
